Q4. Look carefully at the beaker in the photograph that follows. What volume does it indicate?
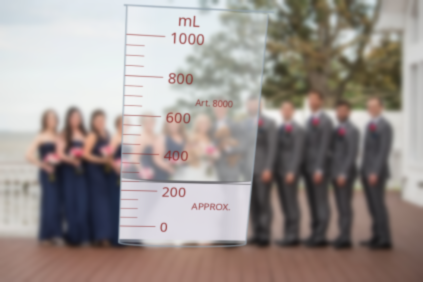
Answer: 250 mL
